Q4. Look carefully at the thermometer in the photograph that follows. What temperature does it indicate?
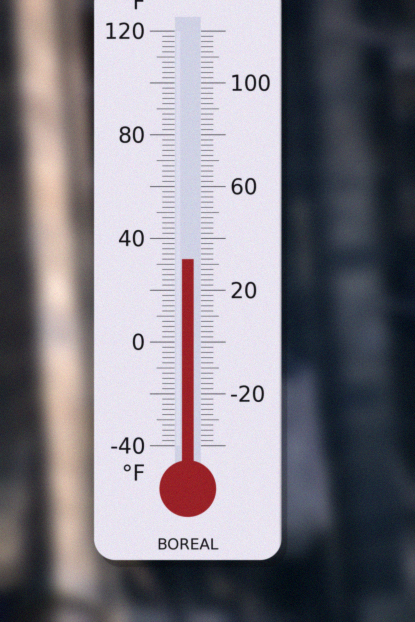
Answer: 32 °F
